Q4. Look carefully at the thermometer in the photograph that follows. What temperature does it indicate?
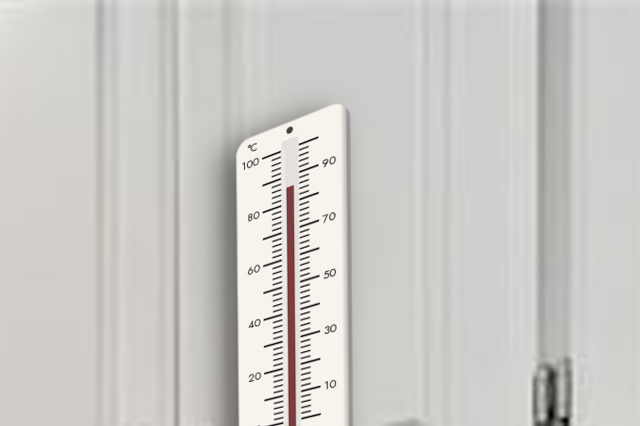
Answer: 86 °C
